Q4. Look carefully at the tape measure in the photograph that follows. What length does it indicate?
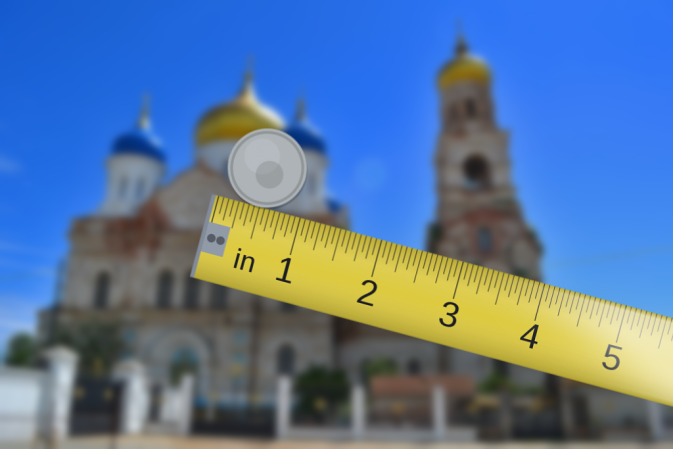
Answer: 0.9375 in
